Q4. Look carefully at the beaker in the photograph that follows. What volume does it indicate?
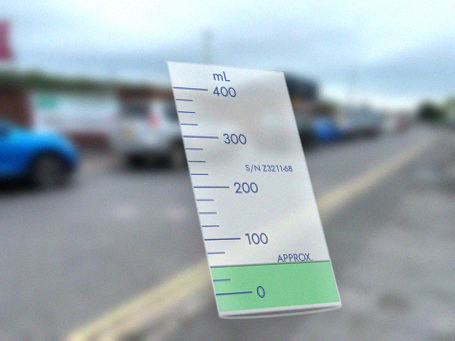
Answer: 50 mL
